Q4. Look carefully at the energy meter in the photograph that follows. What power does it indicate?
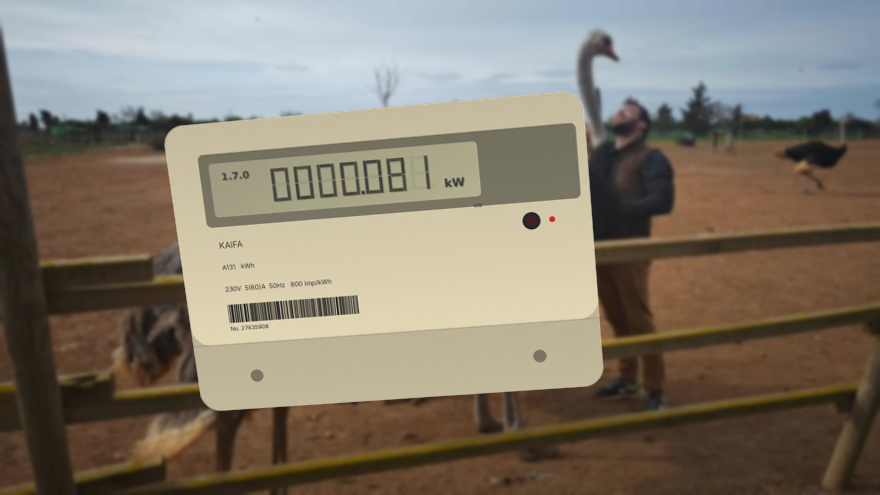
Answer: 0.081 kW
